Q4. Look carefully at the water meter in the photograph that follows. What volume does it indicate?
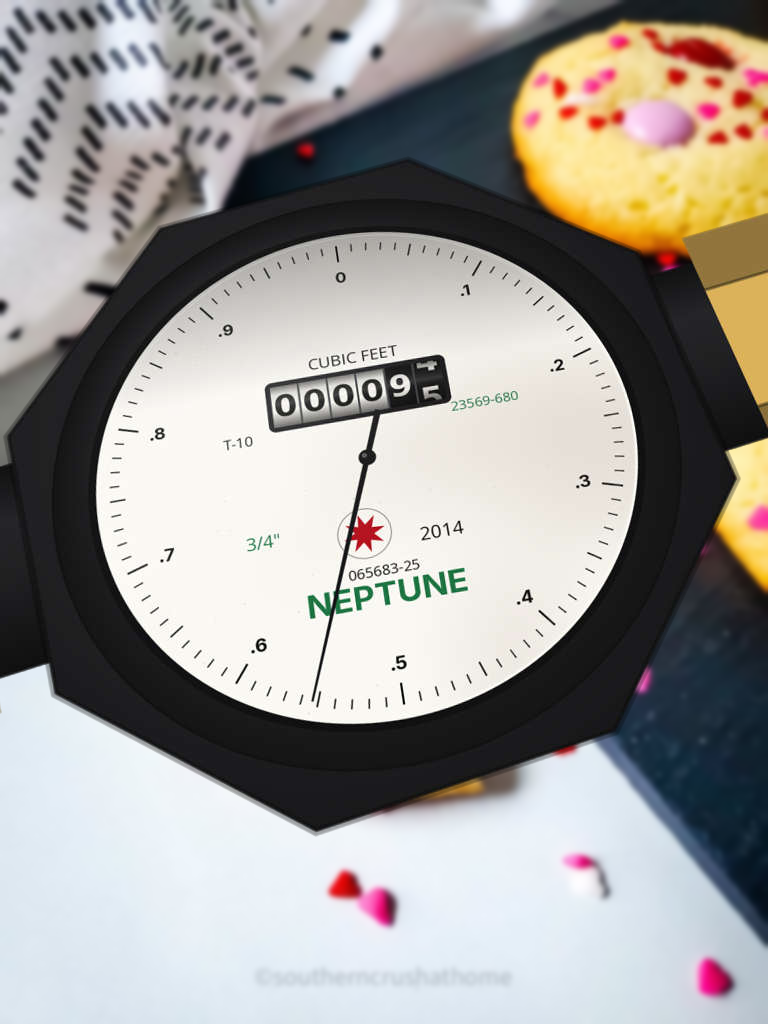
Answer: 94.55 ft³
